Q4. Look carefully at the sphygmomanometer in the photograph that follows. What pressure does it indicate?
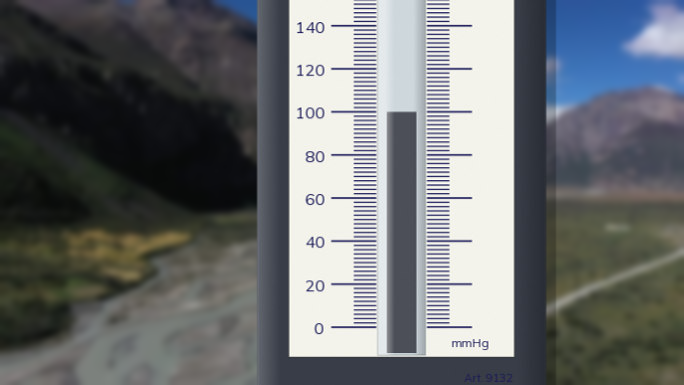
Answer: 100 mmHg
